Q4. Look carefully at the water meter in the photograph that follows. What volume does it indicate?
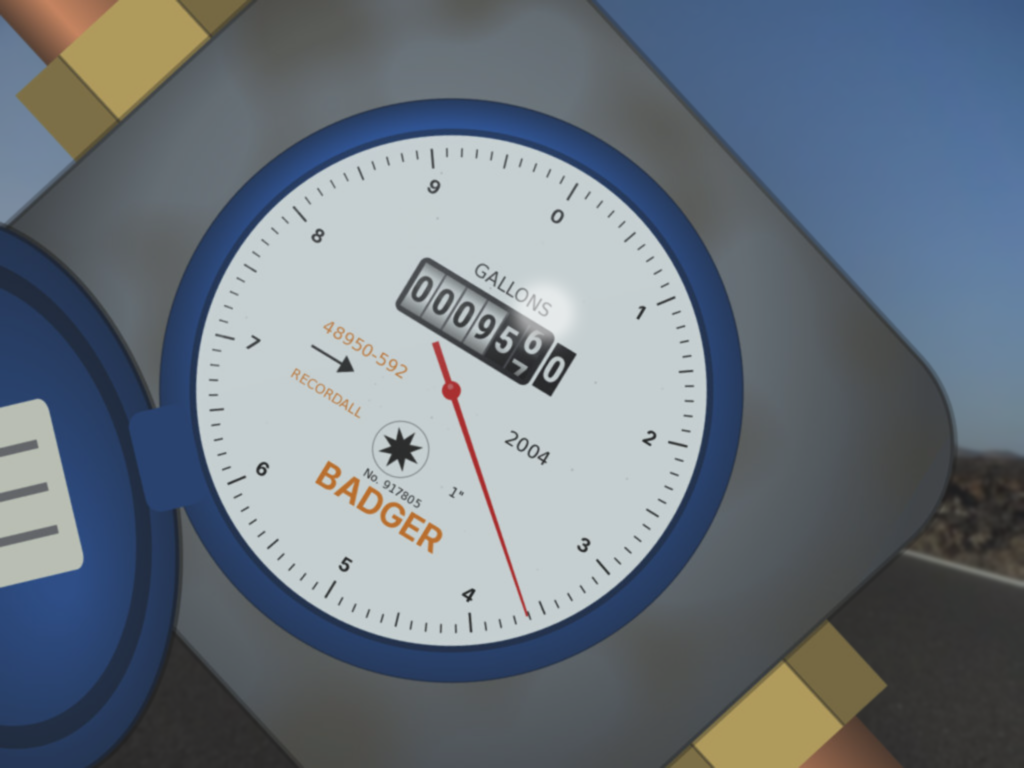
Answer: 9563.6 gal
